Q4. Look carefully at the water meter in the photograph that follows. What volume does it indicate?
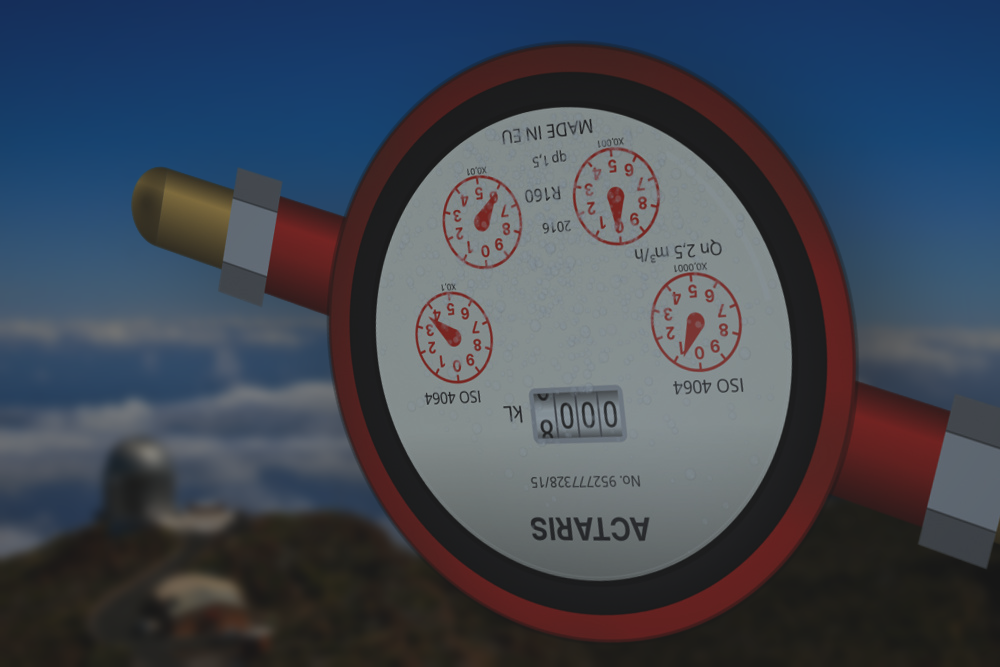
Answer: 8.3600 kL
